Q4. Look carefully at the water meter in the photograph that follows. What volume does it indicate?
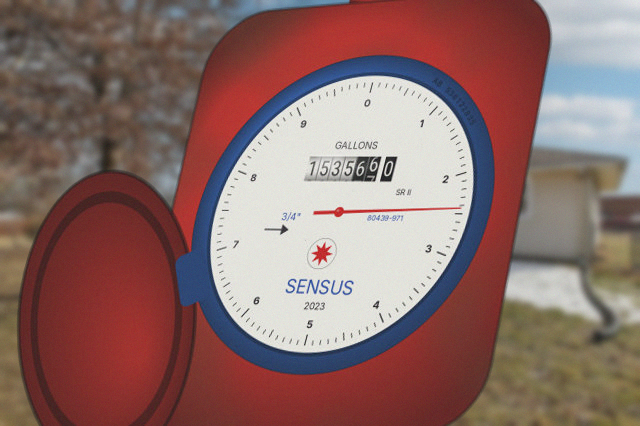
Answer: 1535662.4 gal
